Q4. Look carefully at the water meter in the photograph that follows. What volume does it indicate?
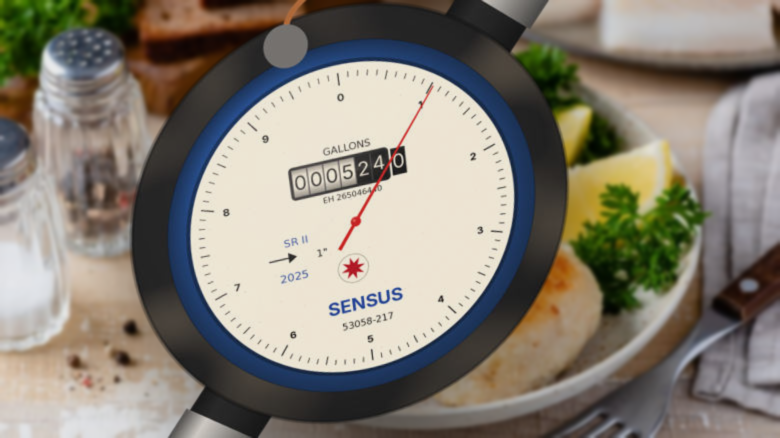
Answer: 5241.0 gal
